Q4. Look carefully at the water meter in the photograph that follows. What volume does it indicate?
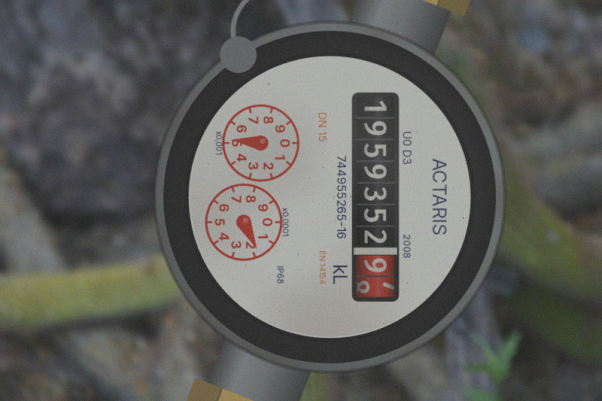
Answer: 1959352.9751 kL
